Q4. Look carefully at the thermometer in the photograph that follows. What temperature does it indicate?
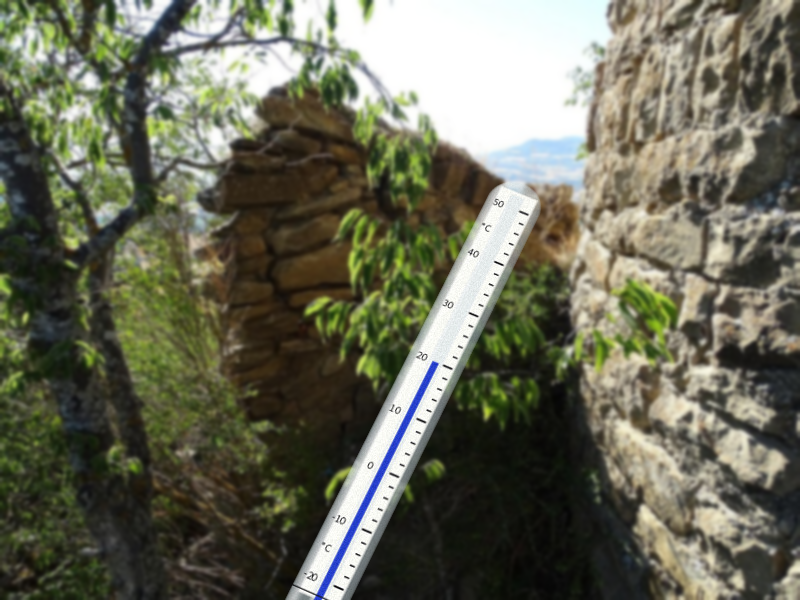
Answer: 20 °C
